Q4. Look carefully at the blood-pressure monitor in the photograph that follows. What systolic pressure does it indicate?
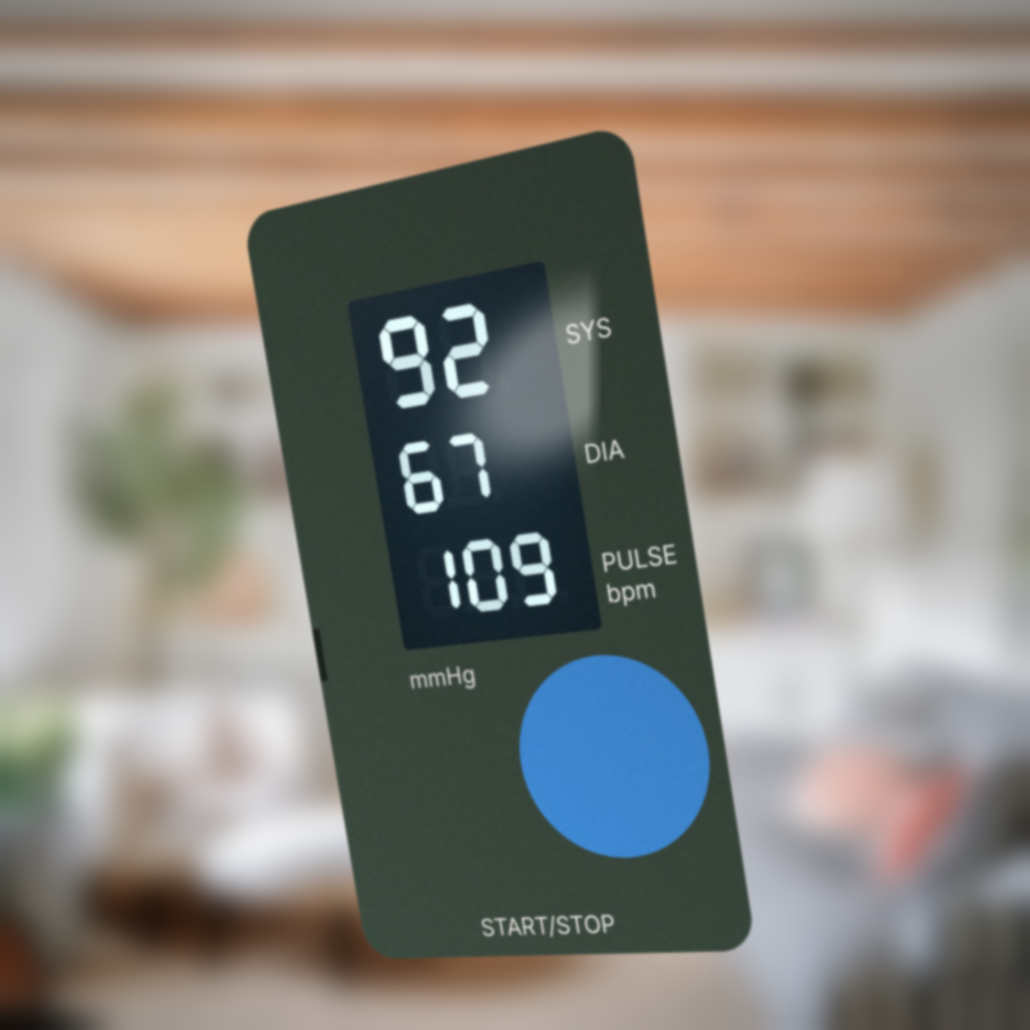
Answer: 92 mmHg
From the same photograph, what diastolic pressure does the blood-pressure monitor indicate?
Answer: 67 mmHg
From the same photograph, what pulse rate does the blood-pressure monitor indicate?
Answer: 109 bpm
